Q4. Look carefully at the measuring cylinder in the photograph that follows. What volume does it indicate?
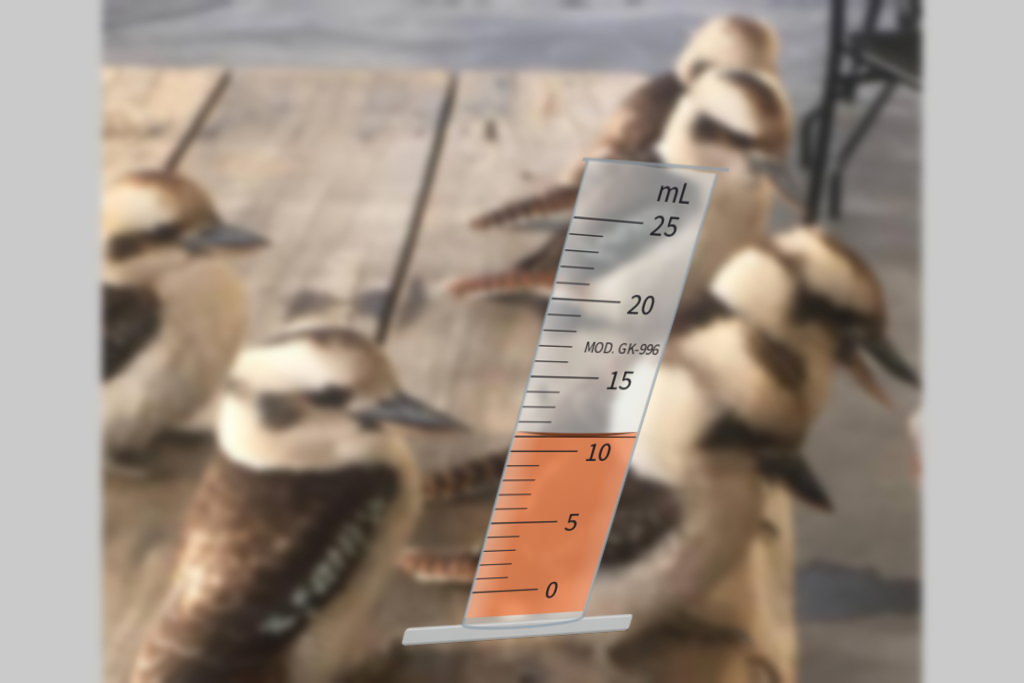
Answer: 11 mL
